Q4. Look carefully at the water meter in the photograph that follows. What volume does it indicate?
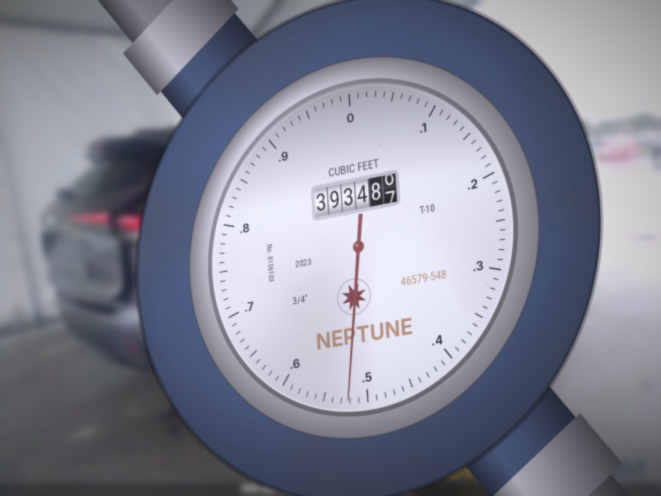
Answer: 393486.52 ft³
